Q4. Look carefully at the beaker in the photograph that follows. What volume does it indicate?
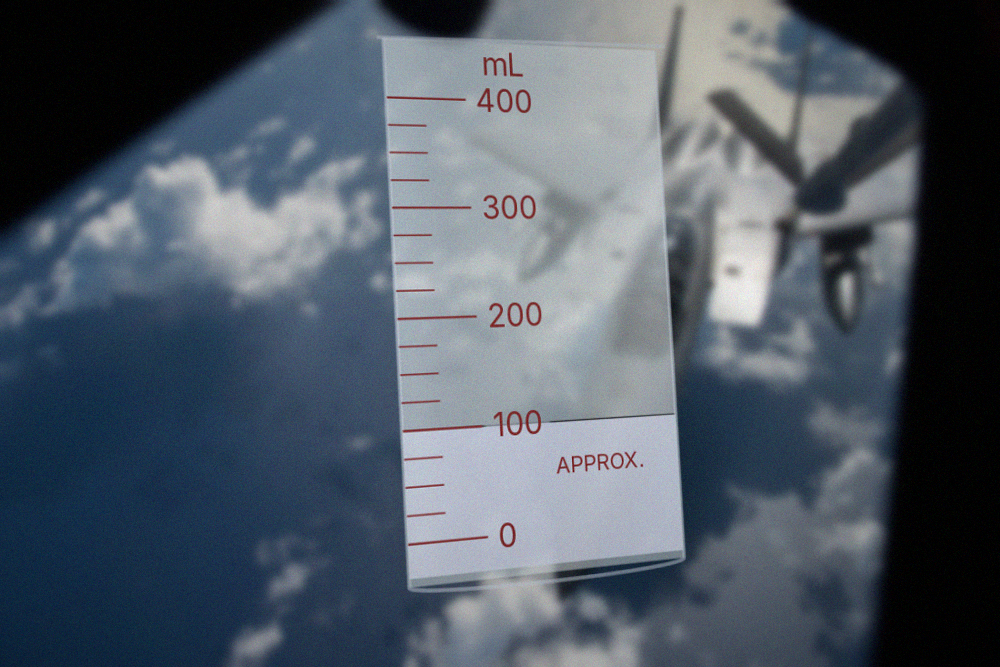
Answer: 100 mL
